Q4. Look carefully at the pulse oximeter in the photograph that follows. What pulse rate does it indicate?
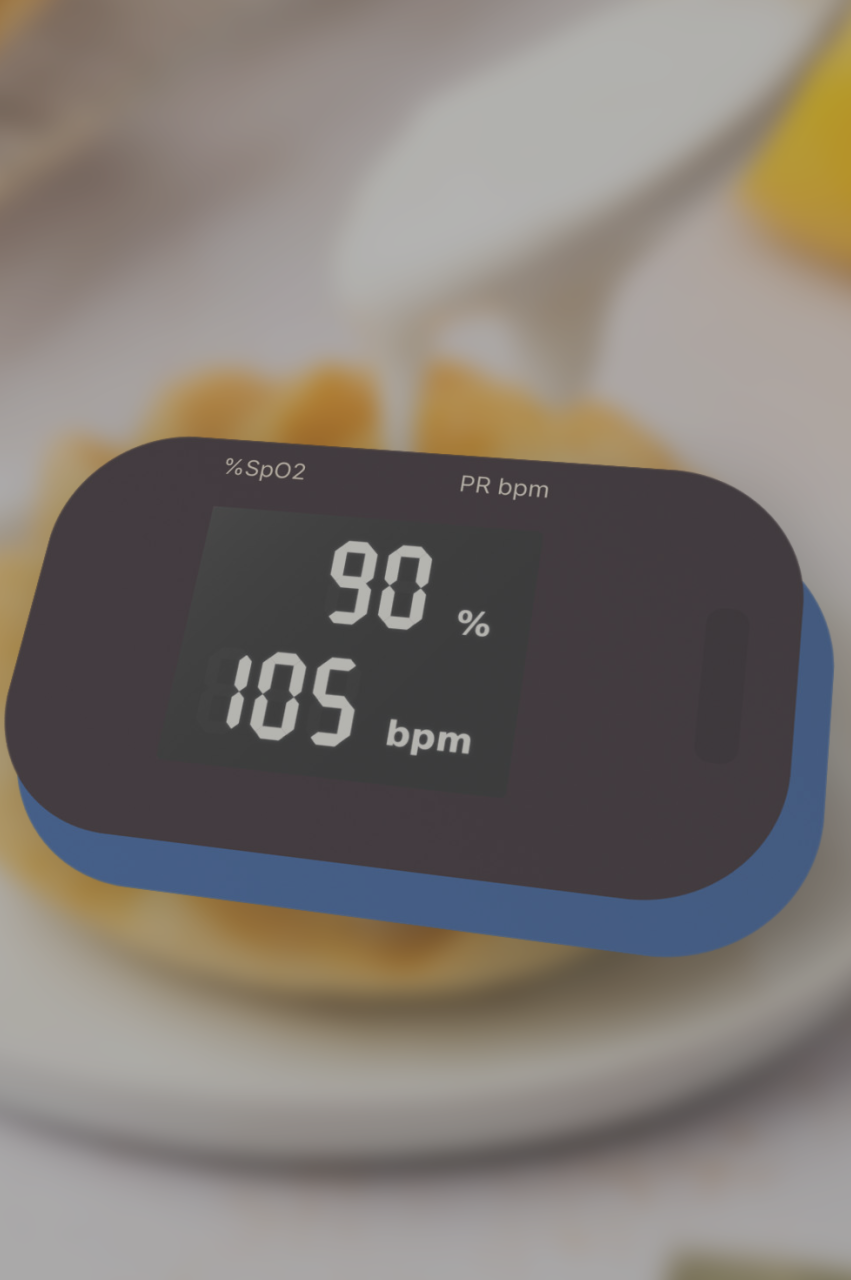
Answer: 105 bpm
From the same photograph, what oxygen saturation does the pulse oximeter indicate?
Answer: 90 %
